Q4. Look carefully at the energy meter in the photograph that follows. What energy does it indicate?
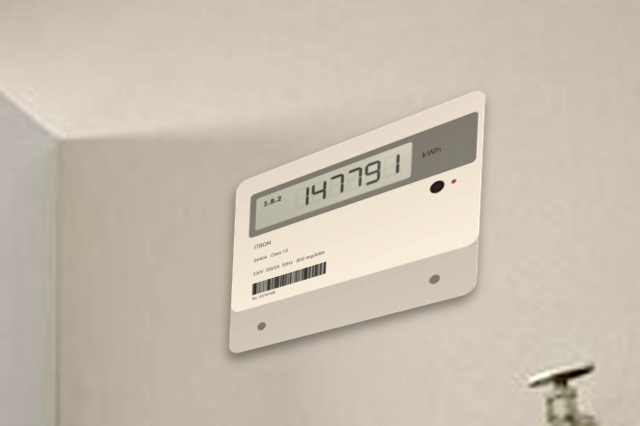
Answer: 147791 kWh
